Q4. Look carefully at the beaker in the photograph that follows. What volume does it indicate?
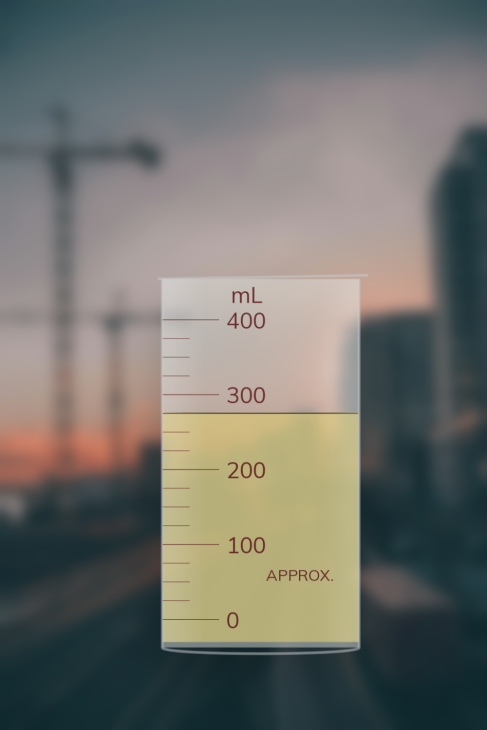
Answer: 275 mL
